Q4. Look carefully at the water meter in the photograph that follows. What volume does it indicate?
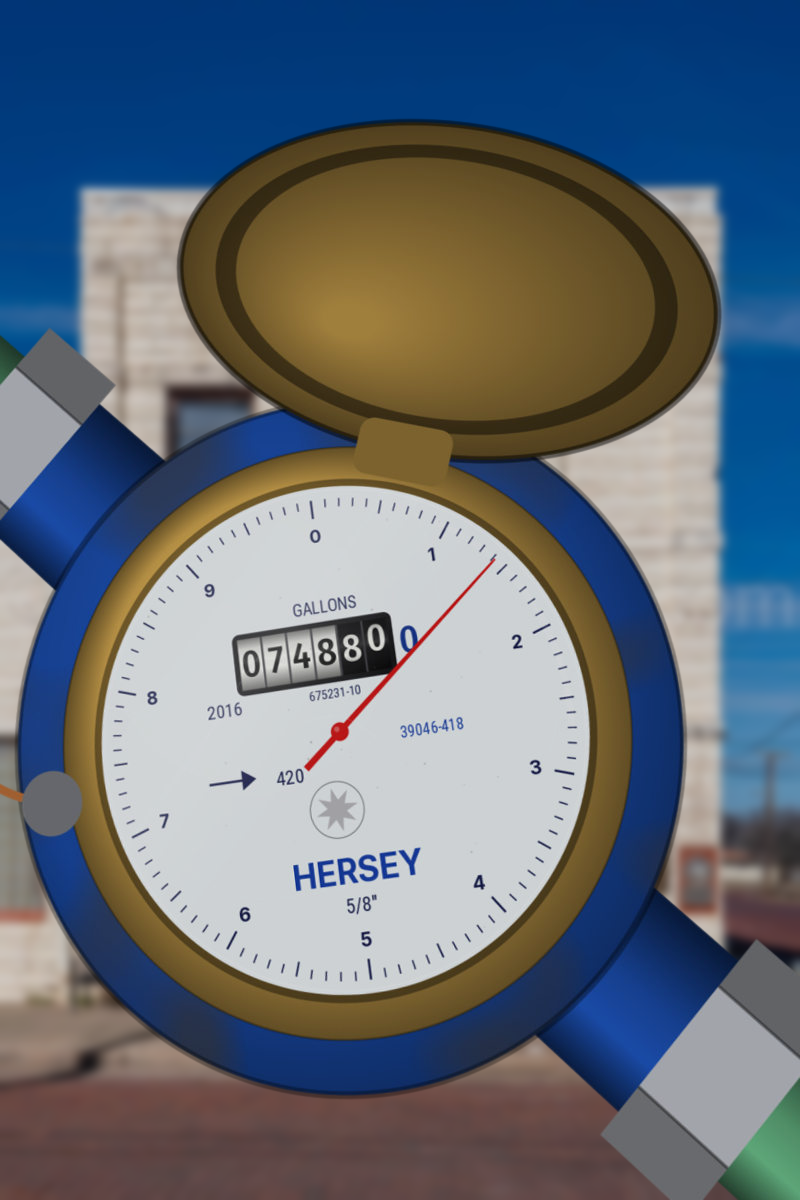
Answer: 748801.4 gal
